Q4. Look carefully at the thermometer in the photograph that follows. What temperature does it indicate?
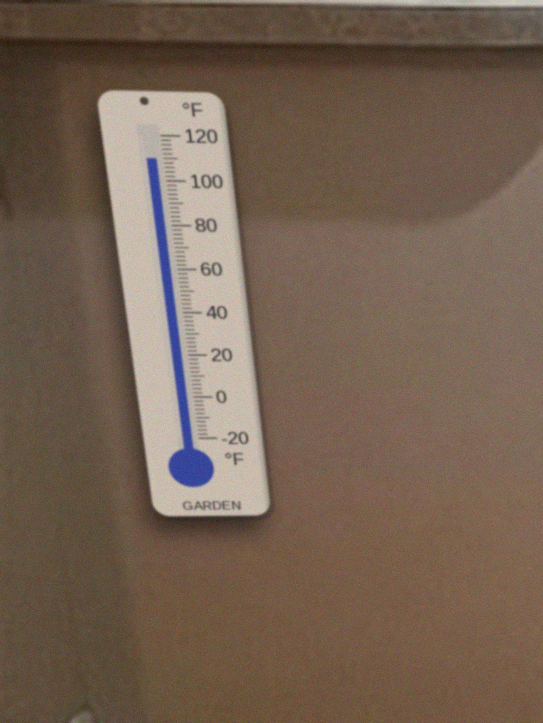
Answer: 110 °F
